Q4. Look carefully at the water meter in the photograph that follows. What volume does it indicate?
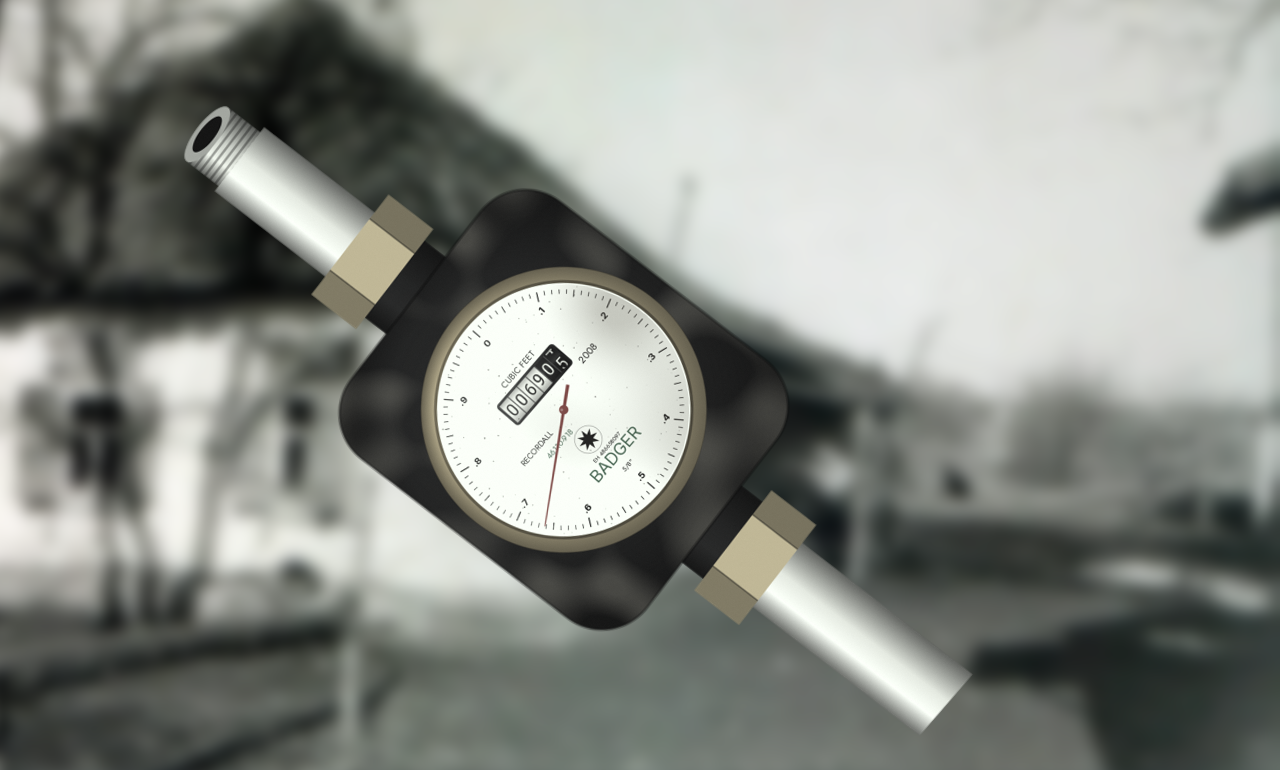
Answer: 6904.66 ft³
